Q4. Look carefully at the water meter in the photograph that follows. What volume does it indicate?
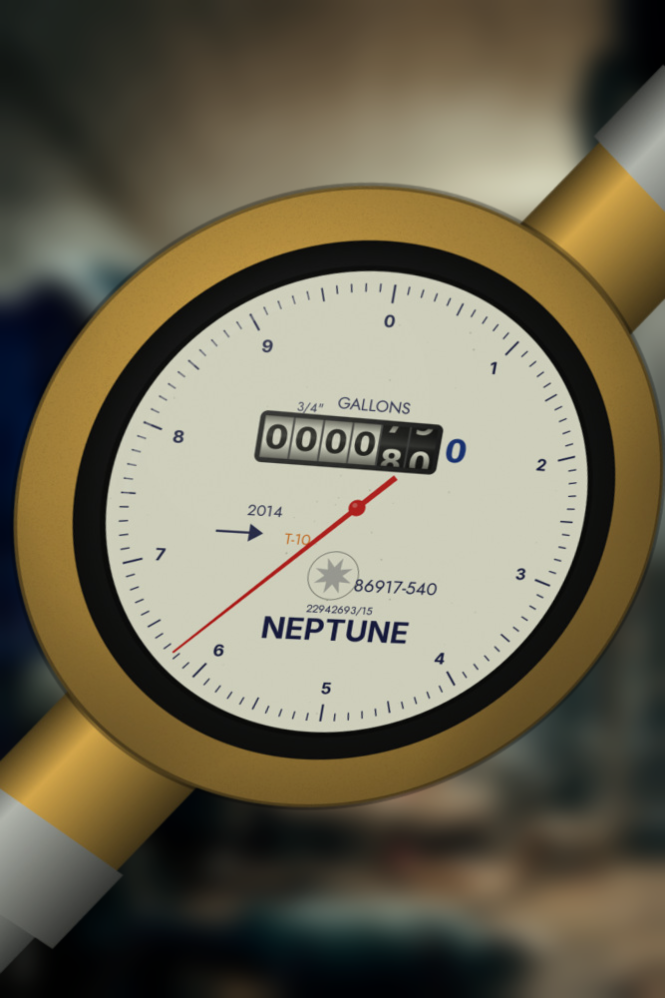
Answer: 796.2 gal
